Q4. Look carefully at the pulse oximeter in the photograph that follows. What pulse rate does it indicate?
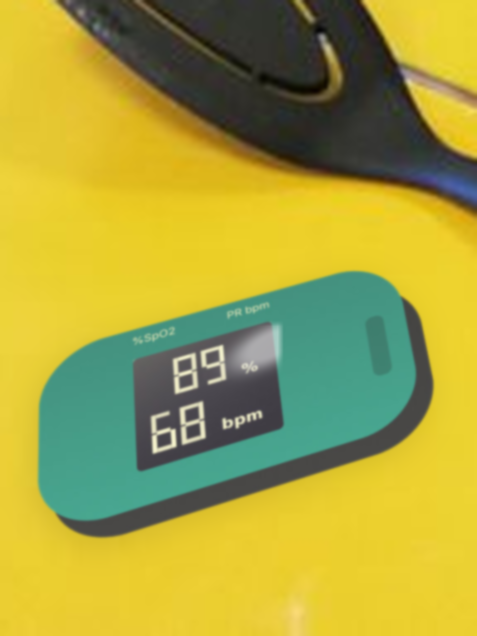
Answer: 68 bpm
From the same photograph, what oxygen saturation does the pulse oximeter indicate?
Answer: 89 %
